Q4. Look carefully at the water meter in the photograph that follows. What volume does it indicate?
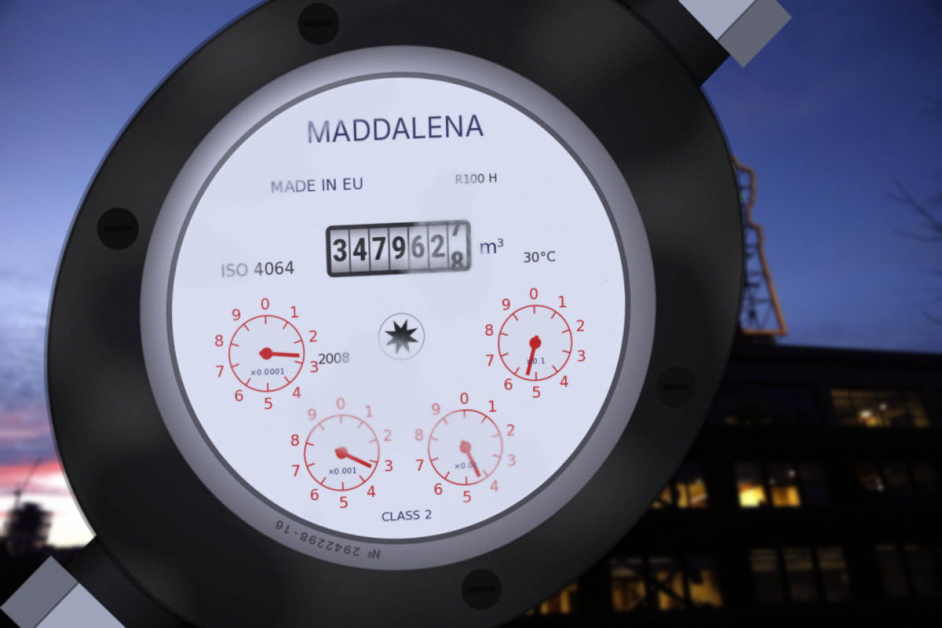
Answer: 3479627.5432 m³
